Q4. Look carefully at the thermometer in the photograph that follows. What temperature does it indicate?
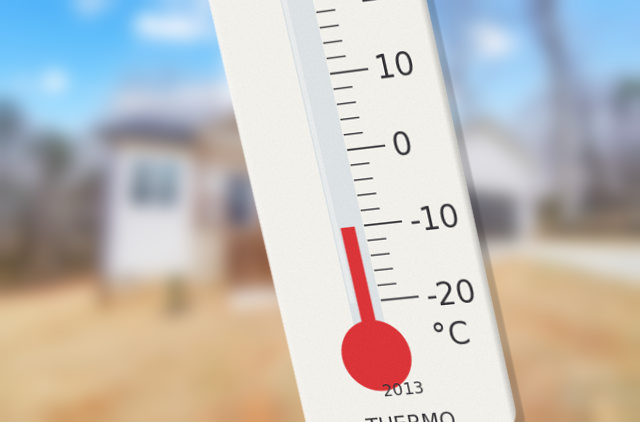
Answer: -10 °C
